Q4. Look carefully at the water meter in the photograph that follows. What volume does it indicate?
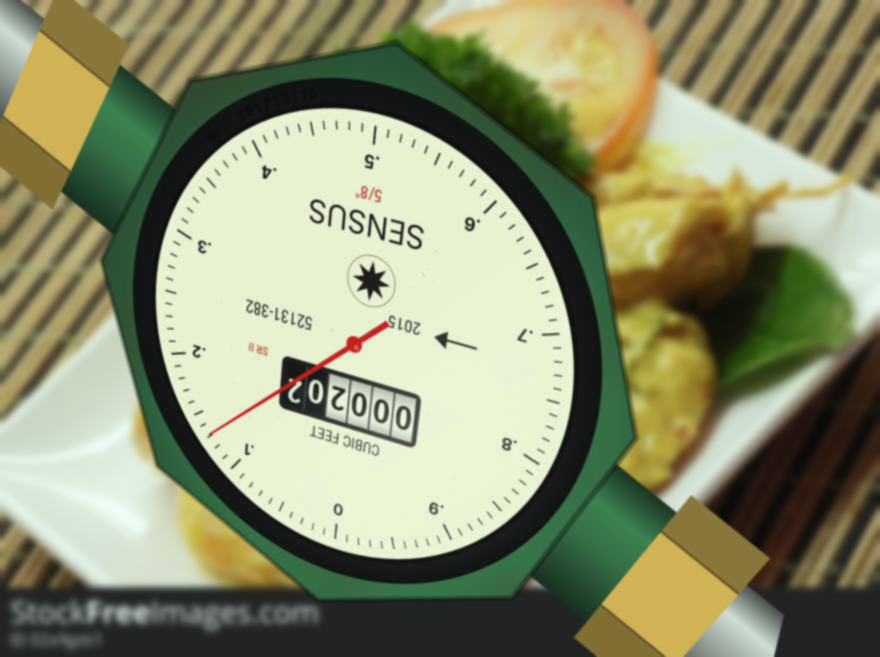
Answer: 202.13 ft³
